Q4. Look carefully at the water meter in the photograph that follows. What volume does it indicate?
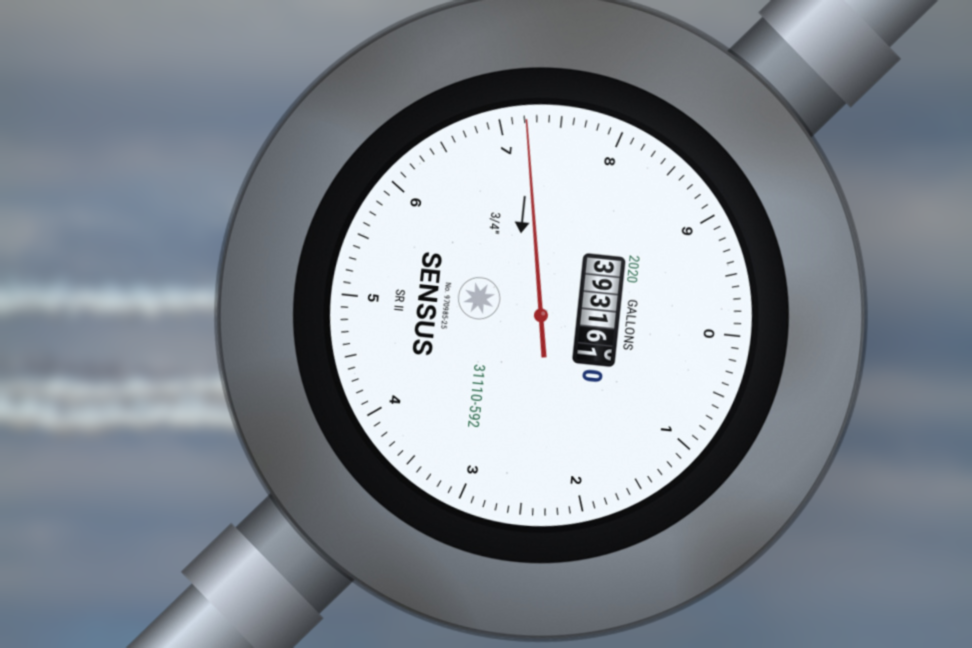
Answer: 3931607.2 gal
